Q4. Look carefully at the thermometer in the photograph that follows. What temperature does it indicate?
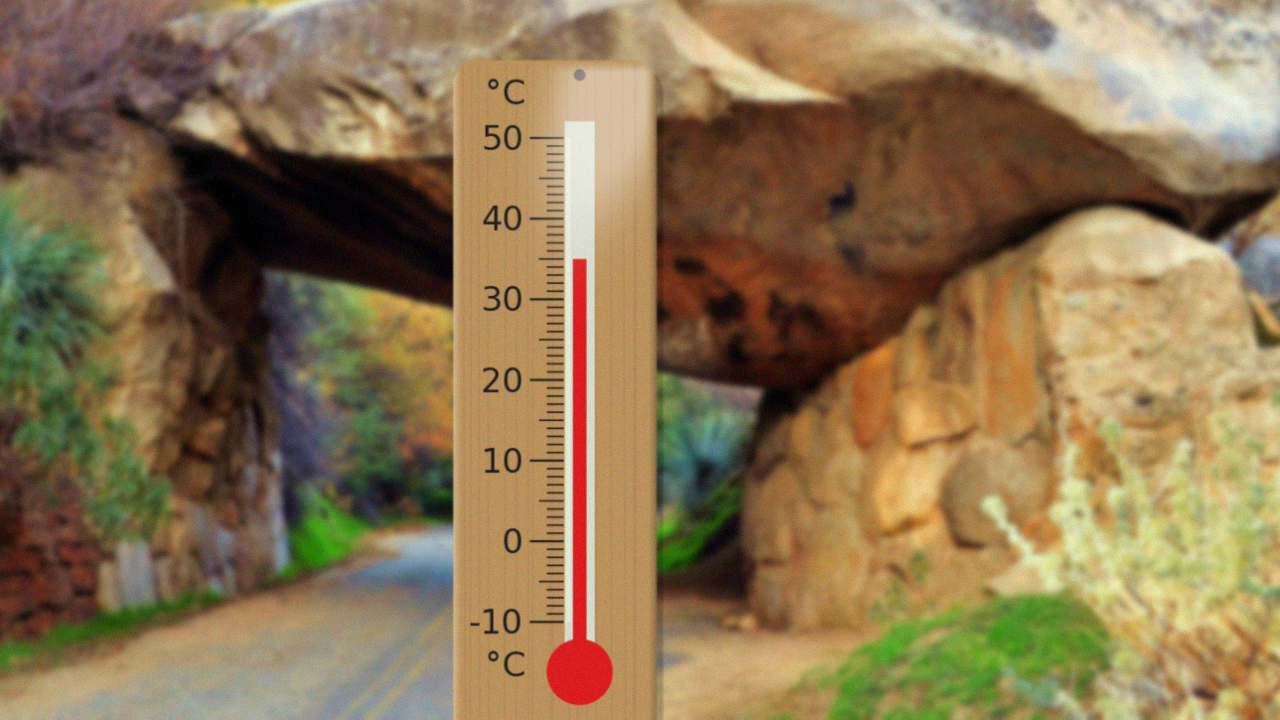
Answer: 35 °C
